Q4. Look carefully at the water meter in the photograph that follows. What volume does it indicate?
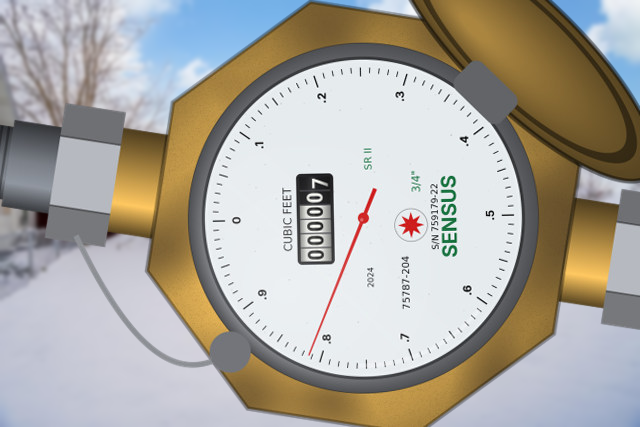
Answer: 6.81 ft³
